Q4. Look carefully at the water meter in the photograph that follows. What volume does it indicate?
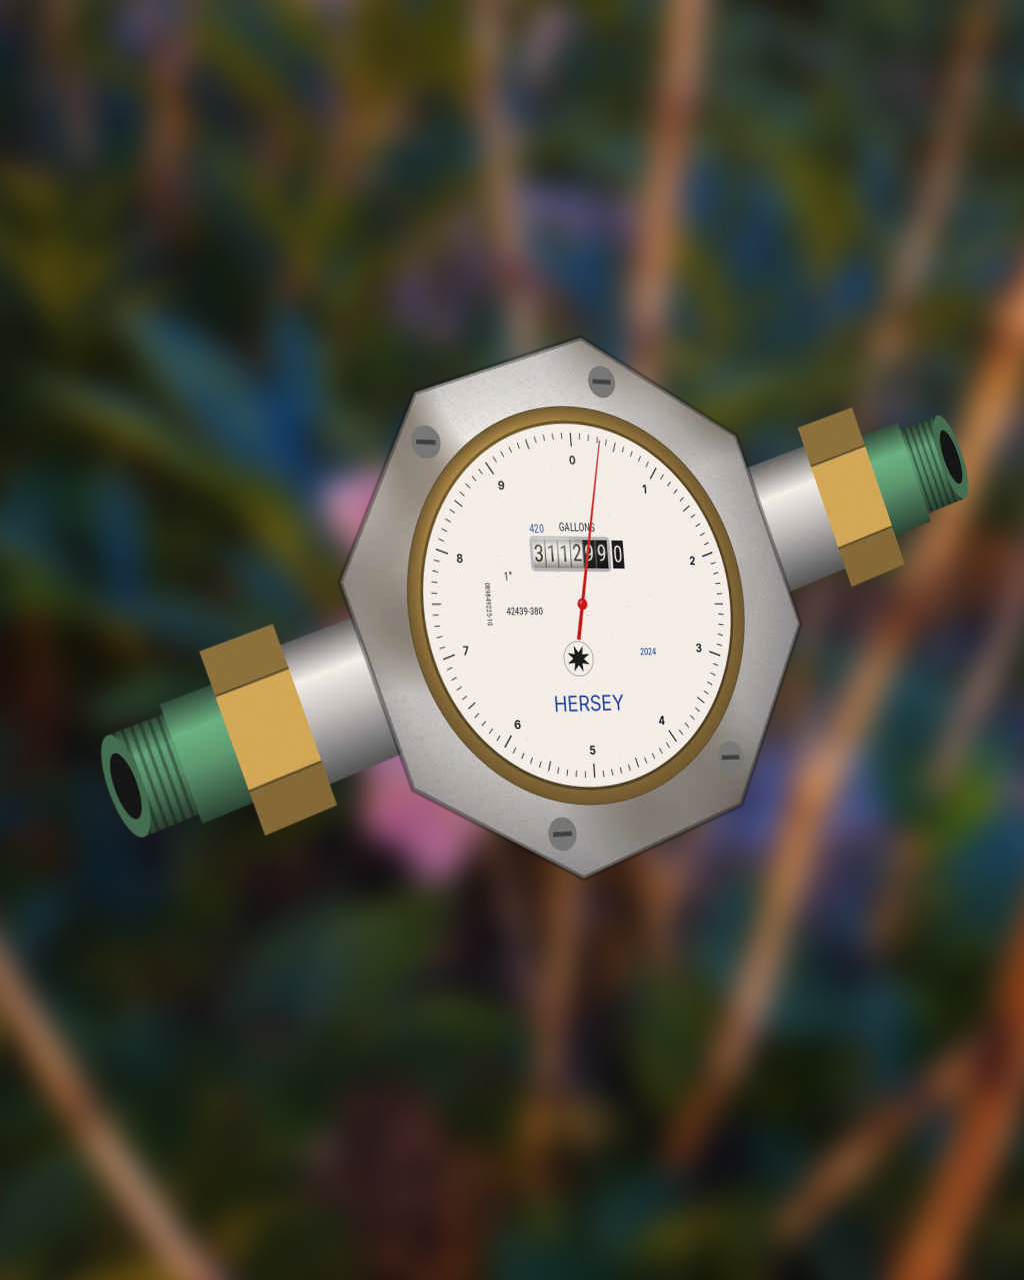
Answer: 3112990.3 gal
